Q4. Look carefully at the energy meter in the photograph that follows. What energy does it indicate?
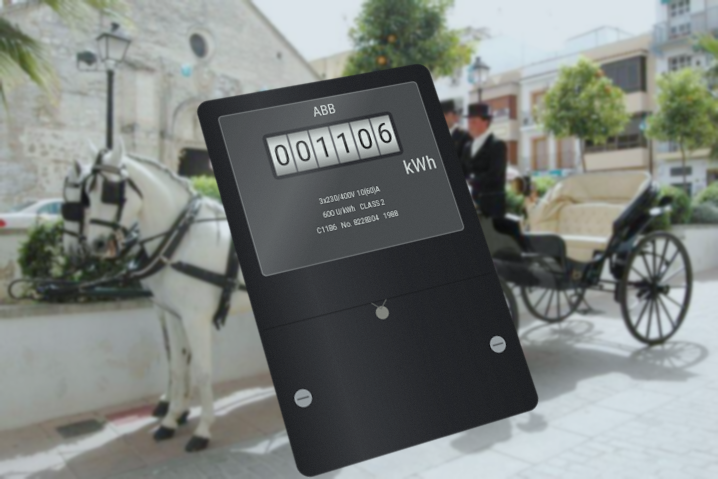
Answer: 1106 kWh
